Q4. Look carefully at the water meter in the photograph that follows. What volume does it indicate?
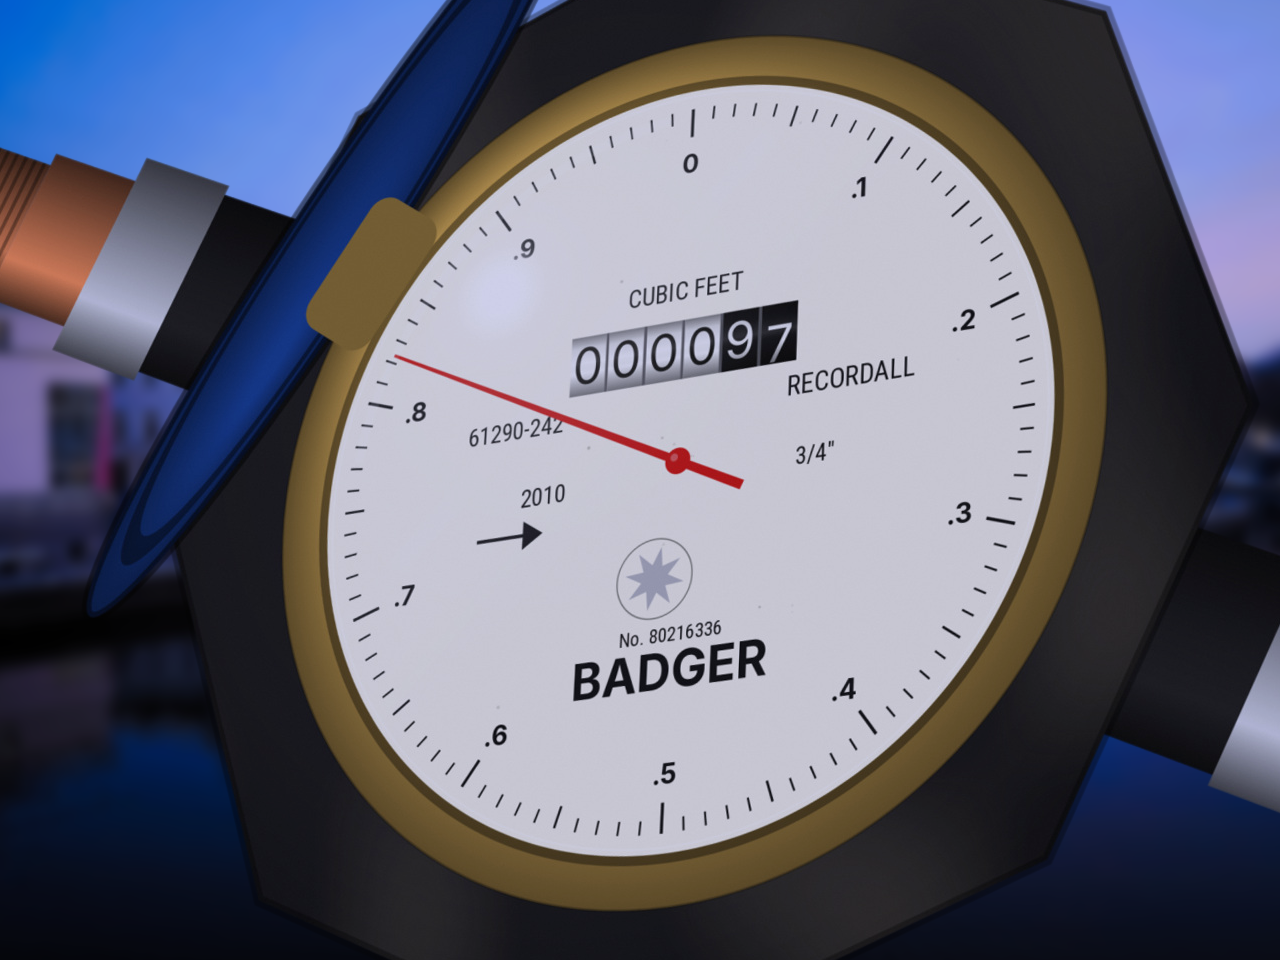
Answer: 96.82 ft³
